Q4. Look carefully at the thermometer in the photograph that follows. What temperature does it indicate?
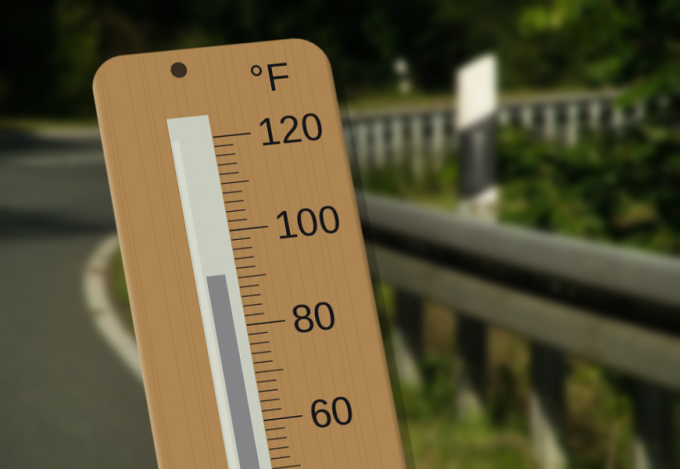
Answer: 91 °F
